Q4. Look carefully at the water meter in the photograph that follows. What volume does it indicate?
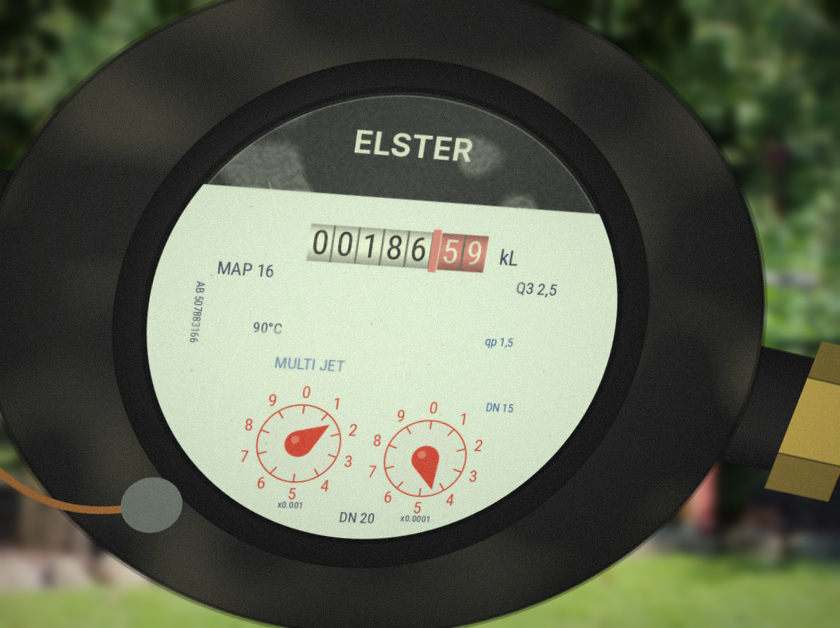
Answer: 186.5914 kL
